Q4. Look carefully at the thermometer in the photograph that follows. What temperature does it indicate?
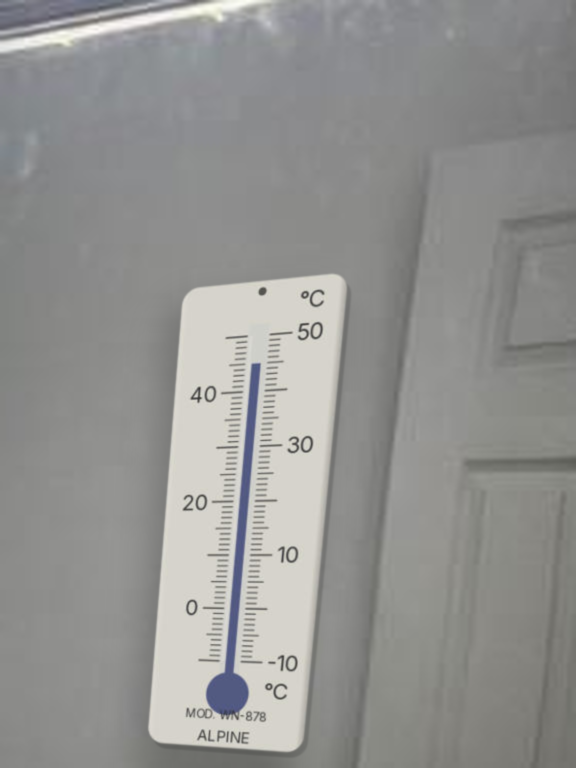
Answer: 45 °C
